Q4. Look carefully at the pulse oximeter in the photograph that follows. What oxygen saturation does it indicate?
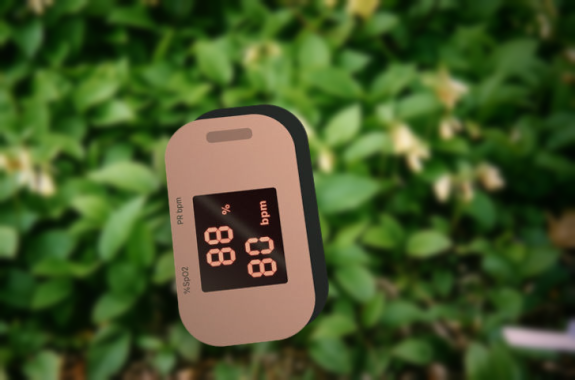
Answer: 88 %
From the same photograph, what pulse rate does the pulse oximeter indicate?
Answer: 80 bpm
